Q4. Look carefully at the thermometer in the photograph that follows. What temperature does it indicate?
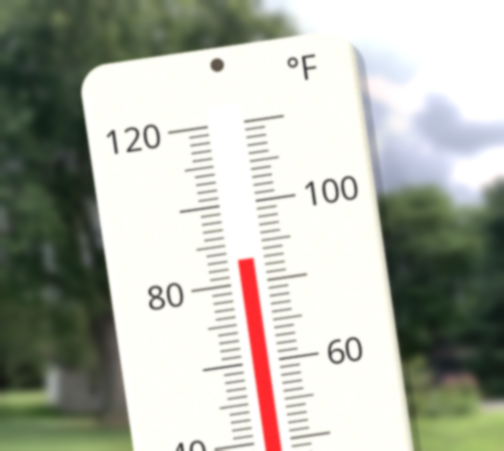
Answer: 86 °F
